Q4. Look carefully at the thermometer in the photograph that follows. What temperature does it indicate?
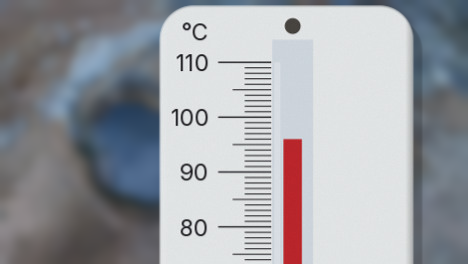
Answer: 96 °C
